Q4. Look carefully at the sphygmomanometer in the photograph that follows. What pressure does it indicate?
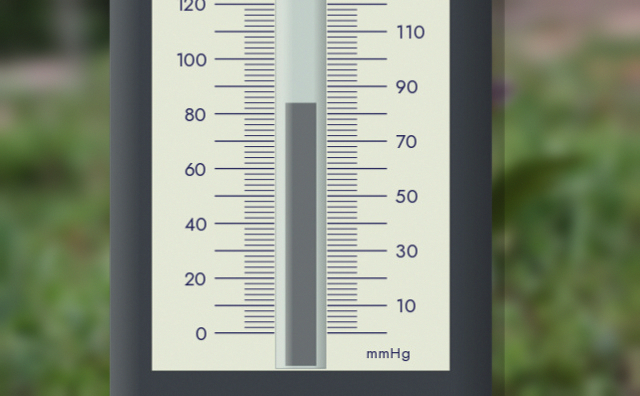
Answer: 84 mmHg
